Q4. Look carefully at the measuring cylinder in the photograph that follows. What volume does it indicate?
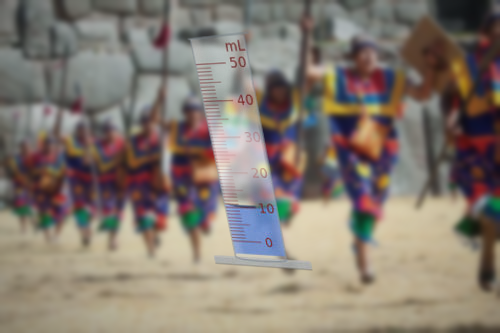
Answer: 10 mL
